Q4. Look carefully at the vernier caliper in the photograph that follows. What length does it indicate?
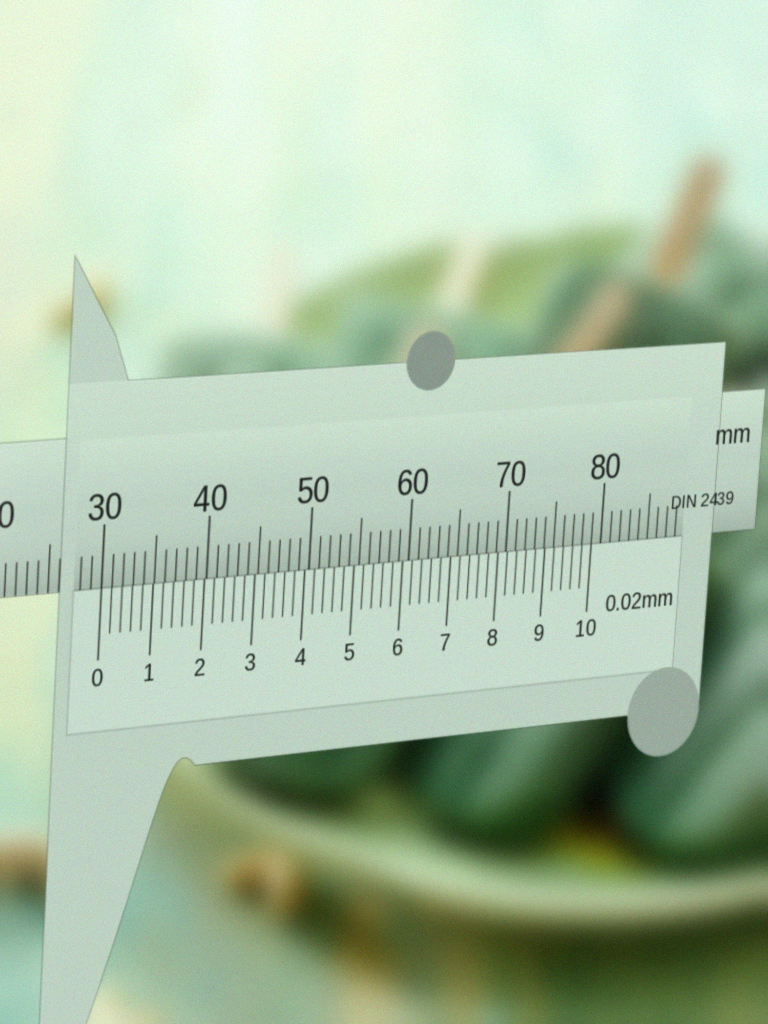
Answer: 30.0 mm
